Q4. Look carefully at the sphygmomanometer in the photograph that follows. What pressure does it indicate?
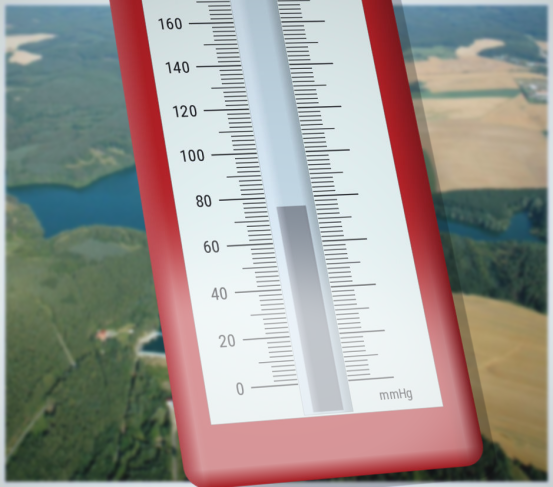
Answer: 76 mmHg
